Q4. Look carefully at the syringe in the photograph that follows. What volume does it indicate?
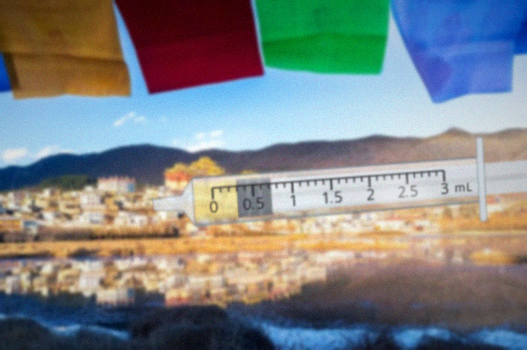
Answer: 0.3 mL
